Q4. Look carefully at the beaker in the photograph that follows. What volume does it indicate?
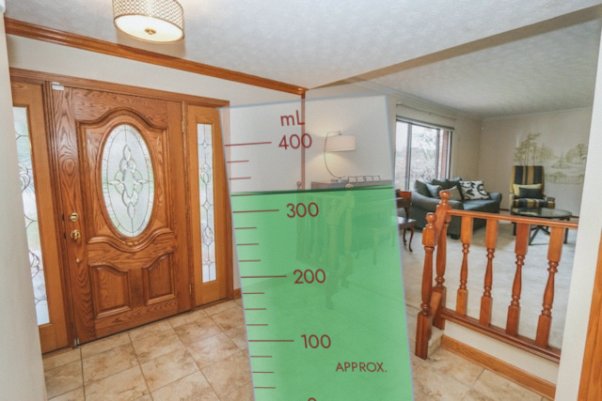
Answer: 325 mL
